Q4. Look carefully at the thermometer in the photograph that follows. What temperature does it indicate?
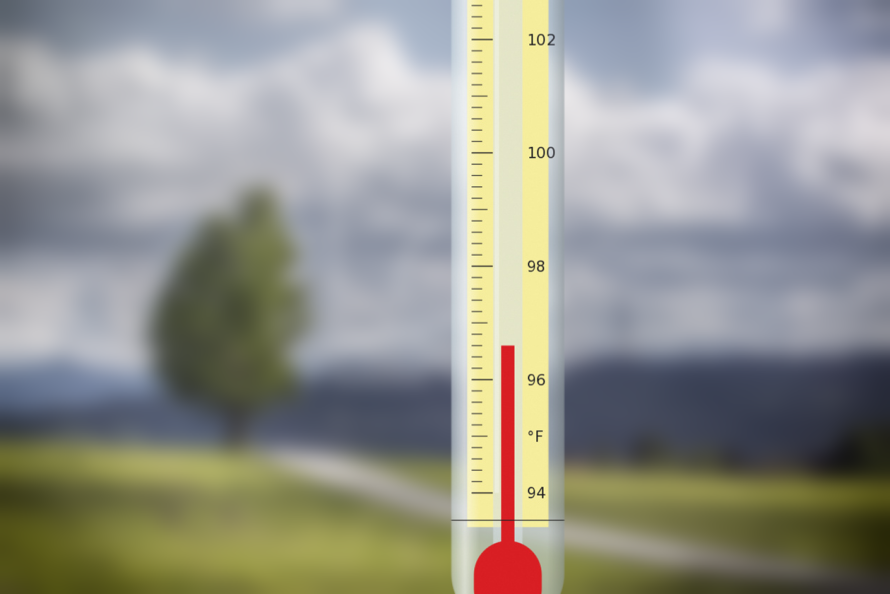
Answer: 96.6 °F
